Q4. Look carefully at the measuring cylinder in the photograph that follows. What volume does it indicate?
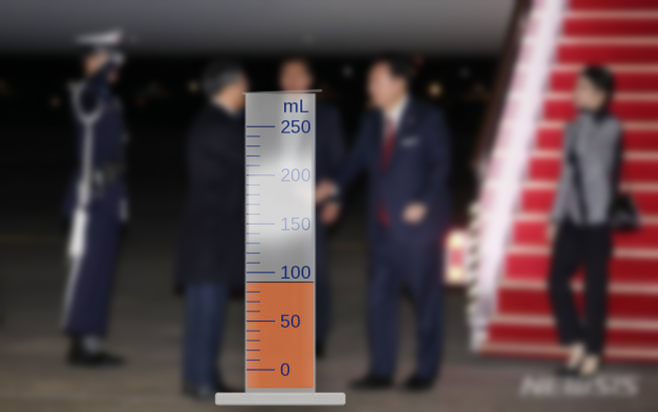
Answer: 90 mL
